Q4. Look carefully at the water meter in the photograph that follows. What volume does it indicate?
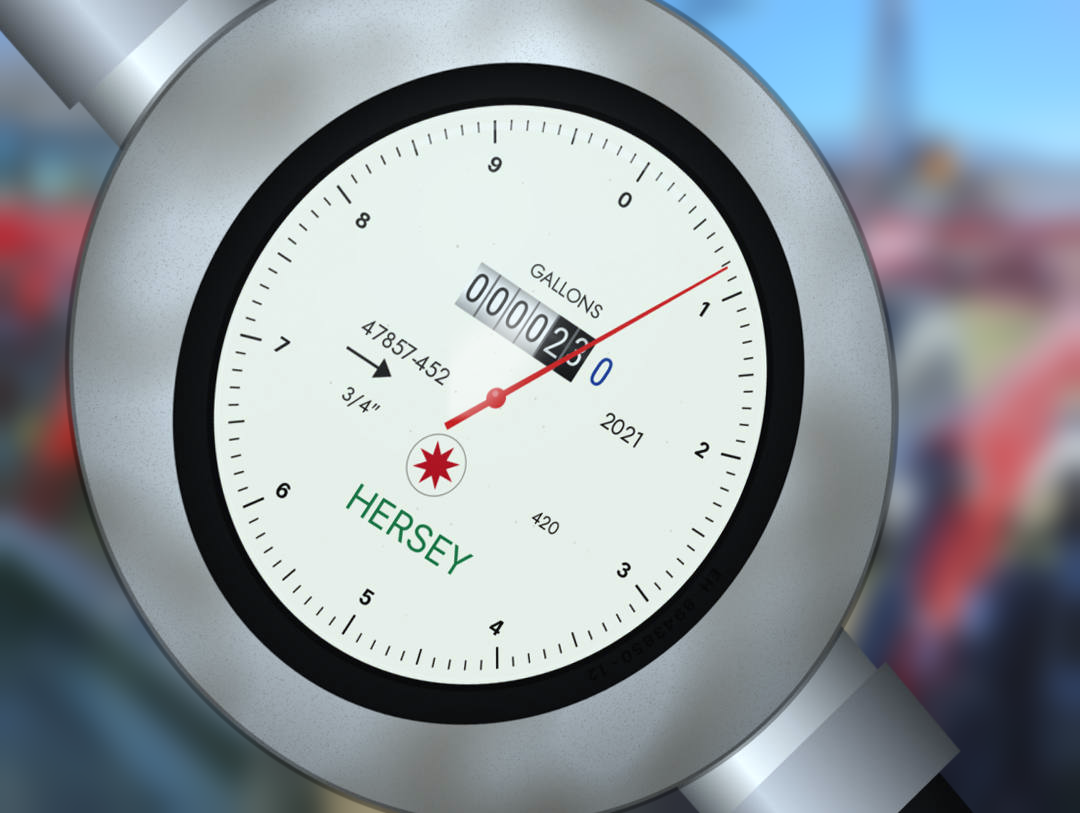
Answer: 230.8 gal
